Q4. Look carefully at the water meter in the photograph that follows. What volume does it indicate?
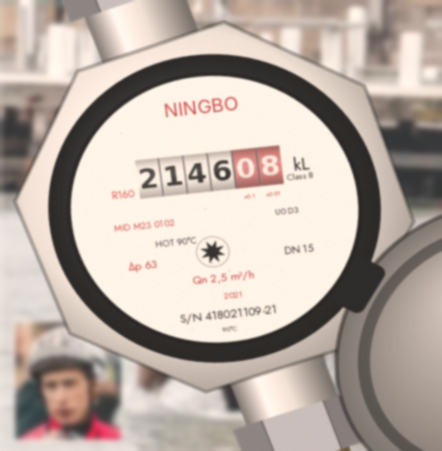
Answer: 2146.08 kL
